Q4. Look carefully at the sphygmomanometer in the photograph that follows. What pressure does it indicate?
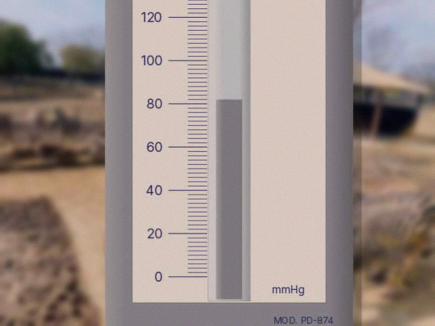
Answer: 82 mmHg
